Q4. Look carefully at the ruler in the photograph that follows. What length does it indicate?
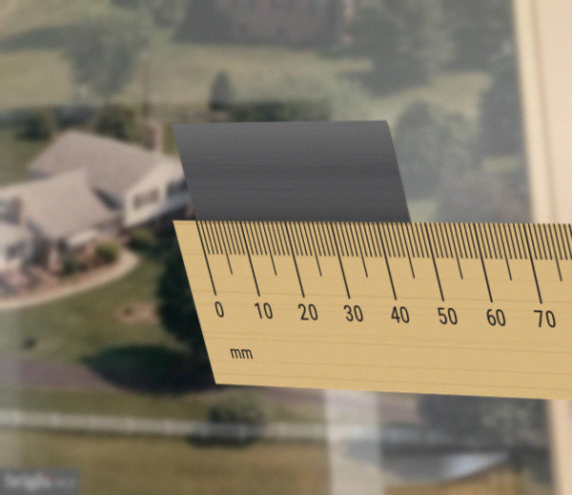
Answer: 47 mm
